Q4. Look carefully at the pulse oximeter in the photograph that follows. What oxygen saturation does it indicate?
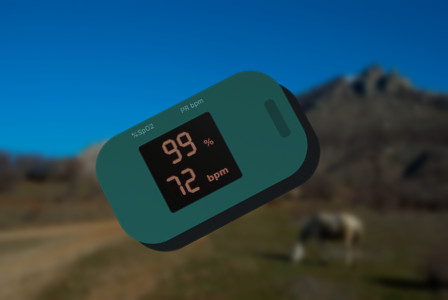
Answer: 99 %
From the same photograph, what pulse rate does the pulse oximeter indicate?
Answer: 72 bpm
